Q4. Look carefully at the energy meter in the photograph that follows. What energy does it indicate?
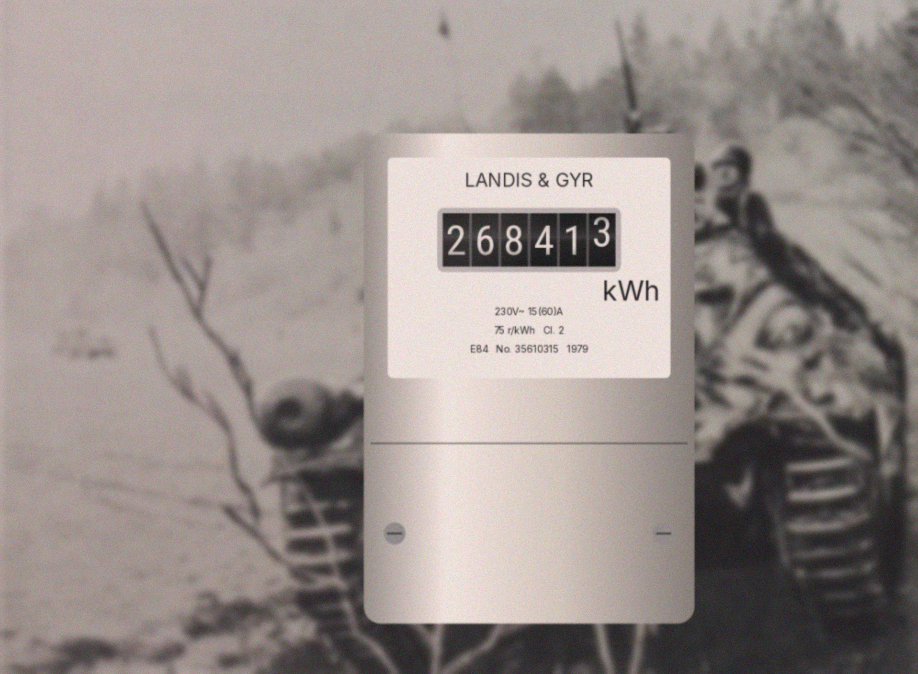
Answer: 268413 kWh
